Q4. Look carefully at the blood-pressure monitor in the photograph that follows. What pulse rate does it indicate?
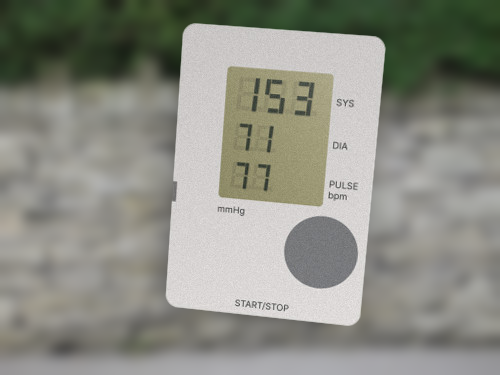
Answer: 77 bpm
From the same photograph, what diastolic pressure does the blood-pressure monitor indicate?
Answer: 71 mmHg
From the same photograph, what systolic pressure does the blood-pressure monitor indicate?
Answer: 153 mmHg
